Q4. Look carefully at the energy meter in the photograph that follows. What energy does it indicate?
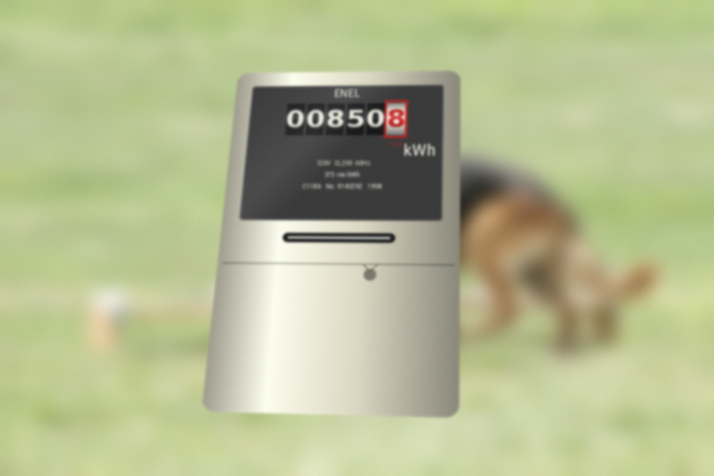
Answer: 850.8 kWh
